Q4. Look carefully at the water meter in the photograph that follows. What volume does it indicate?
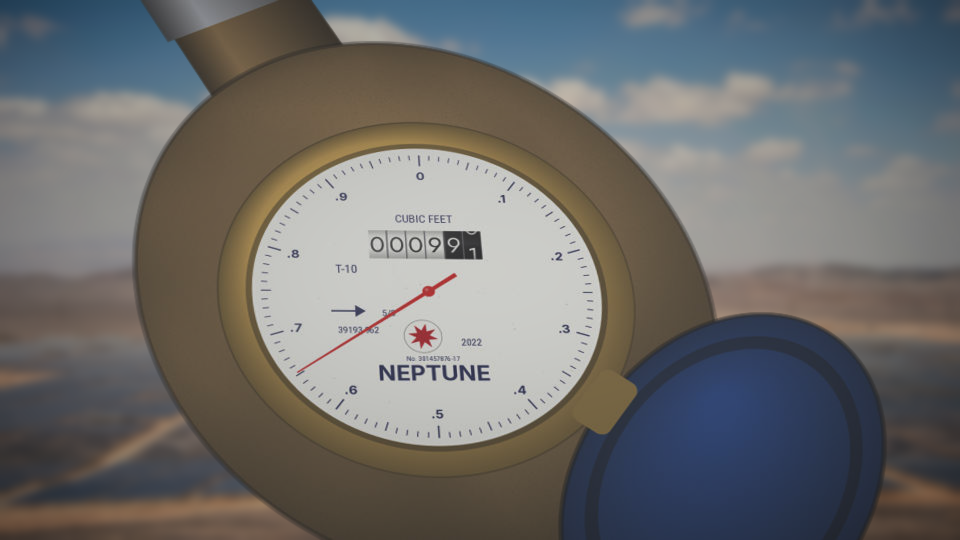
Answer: 990.65 ft³
